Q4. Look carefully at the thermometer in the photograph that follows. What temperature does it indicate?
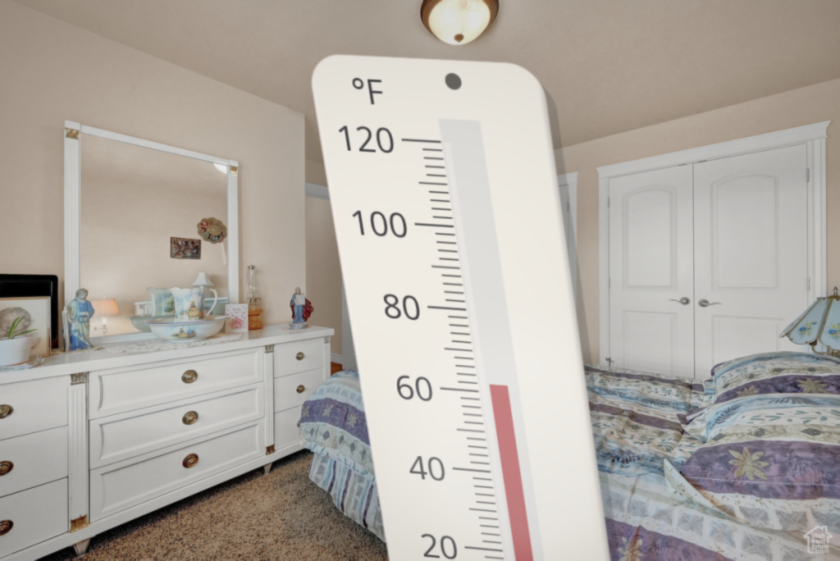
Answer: 62 °F
